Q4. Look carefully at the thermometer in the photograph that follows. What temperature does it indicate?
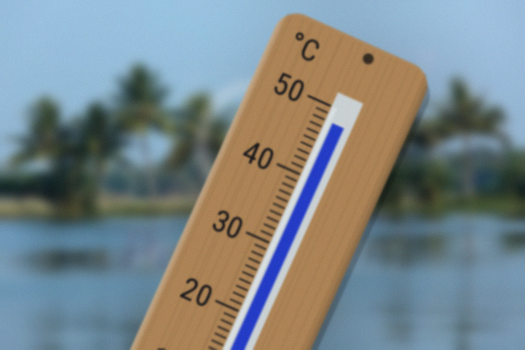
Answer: 48 °C
